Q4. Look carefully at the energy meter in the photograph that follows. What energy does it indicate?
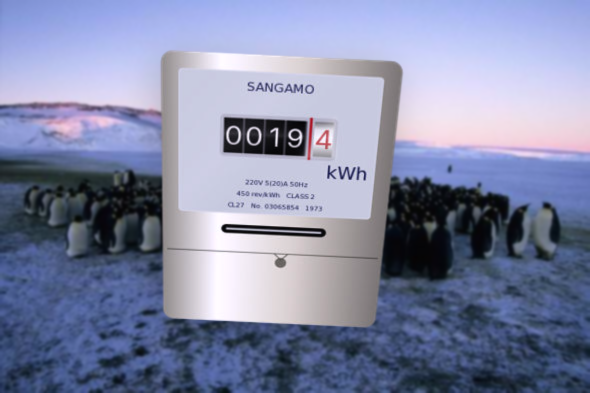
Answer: 19.4 kWh
